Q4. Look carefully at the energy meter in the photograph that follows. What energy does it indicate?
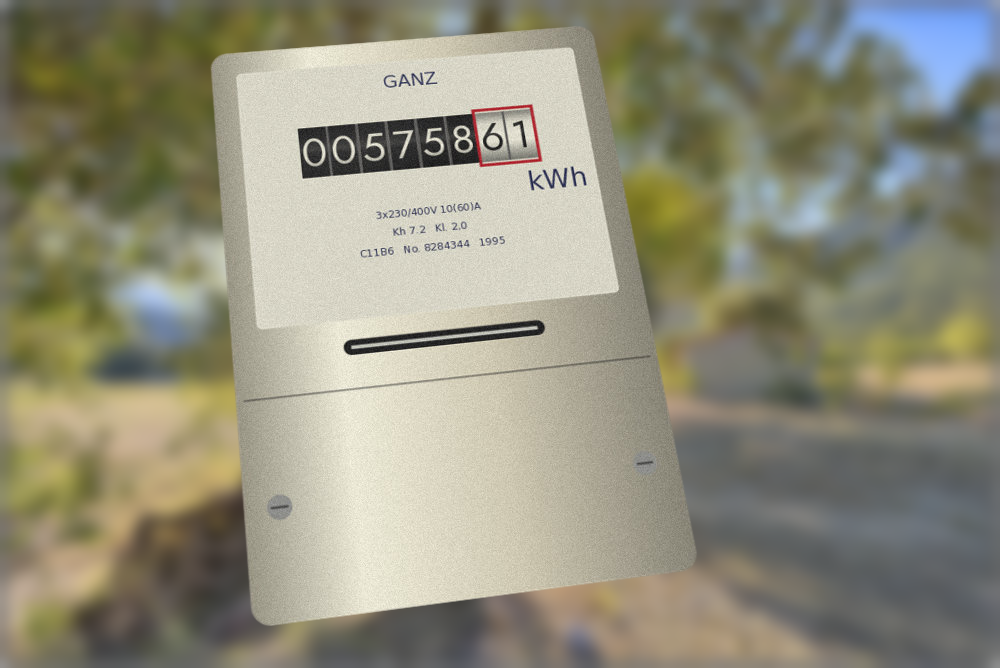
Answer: 5758.61 kWh
